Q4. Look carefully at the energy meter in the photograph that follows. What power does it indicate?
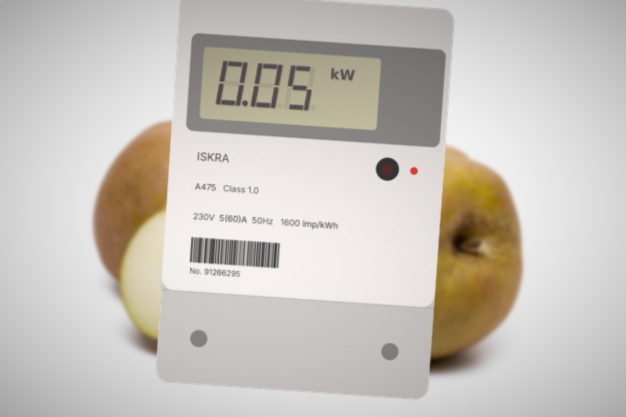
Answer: 0.05 kW
